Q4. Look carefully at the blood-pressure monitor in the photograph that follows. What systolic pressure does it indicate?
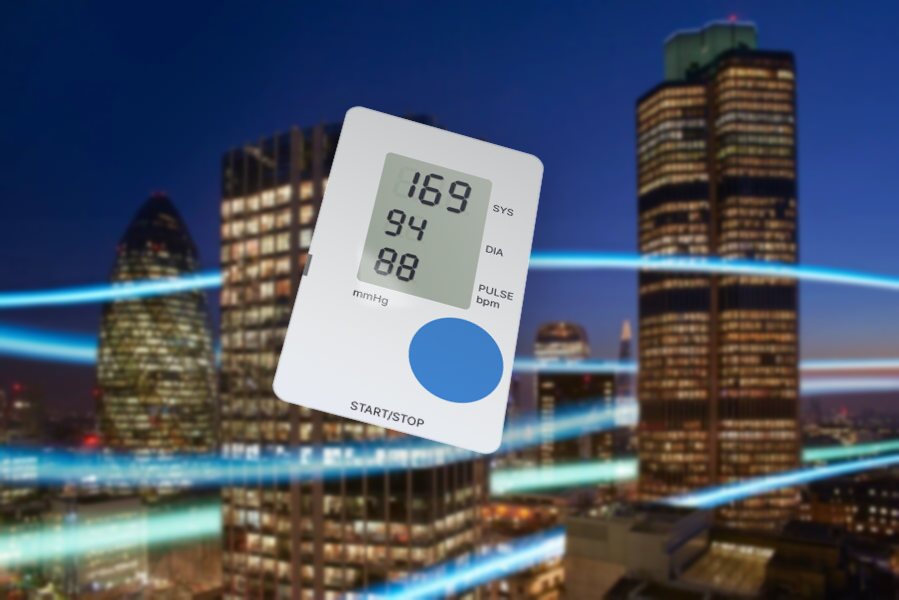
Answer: 169 mmHg
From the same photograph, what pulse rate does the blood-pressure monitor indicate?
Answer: 88 bpm
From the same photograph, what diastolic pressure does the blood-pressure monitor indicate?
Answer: 94 mmHg
